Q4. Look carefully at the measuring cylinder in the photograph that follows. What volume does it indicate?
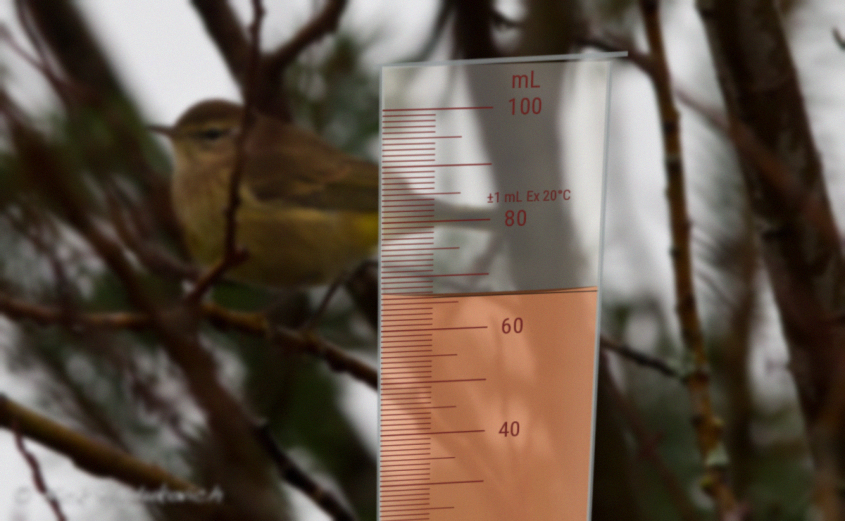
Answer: 66 mL
